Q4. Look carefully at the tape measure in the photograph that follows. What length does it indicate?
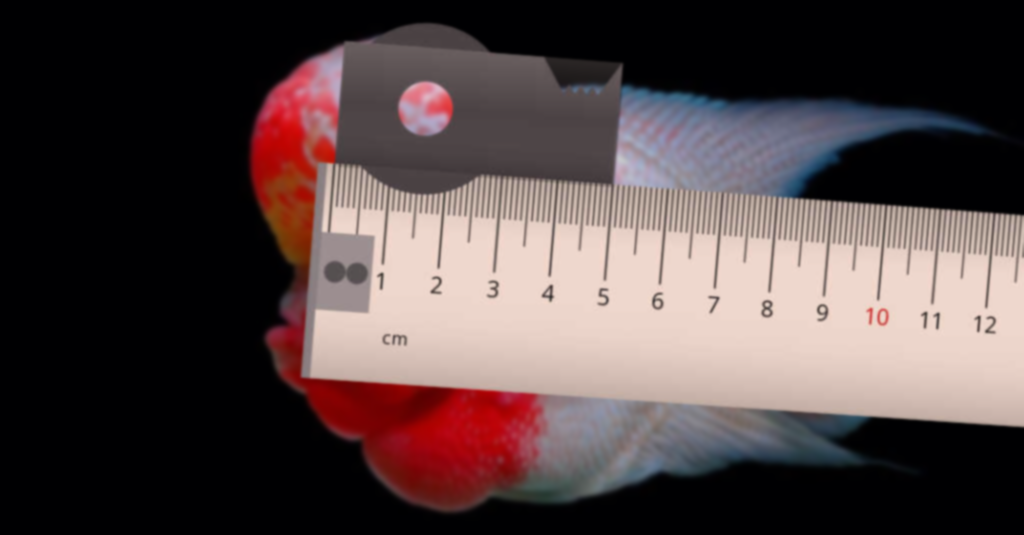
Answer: 5 cm
